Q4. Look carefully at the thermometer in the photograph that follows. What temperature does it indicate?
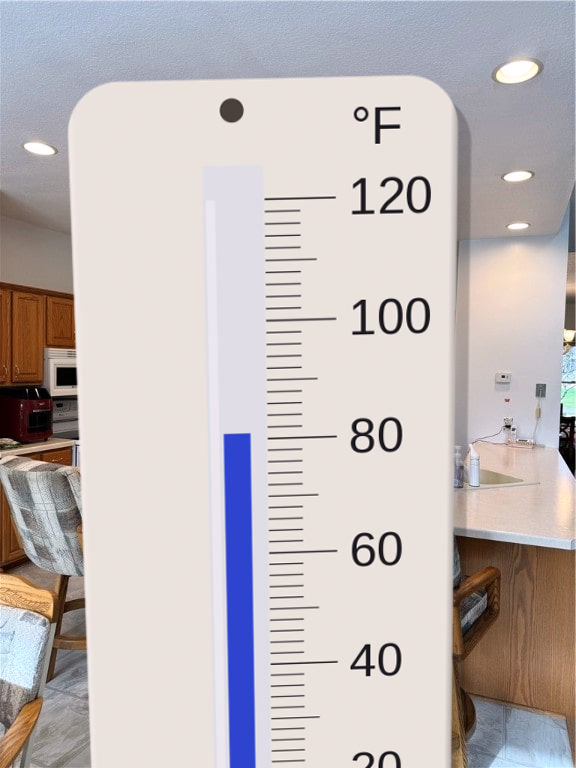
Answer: 81 °F
